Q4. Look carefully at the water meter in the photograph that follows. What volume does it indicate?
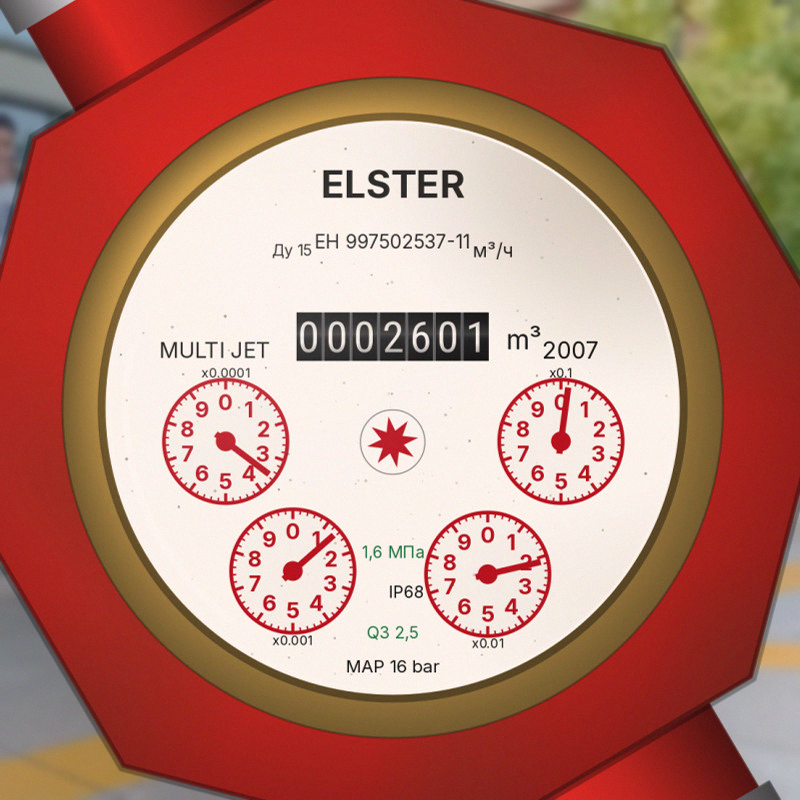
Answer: 2601.0213 m³
